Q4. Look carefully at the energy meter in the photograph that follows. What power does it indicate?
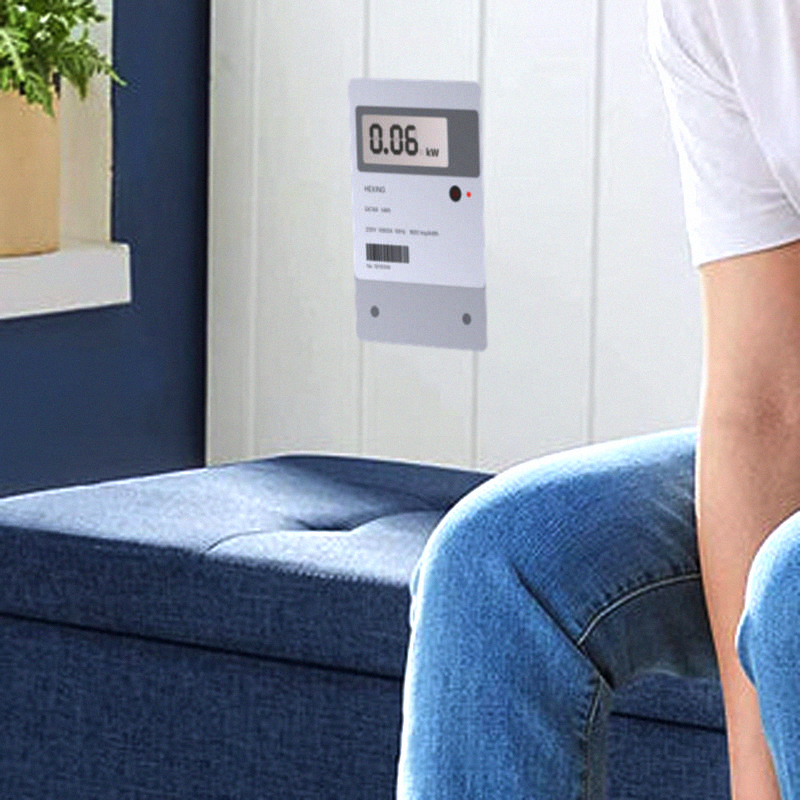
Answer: 0.06 kW
